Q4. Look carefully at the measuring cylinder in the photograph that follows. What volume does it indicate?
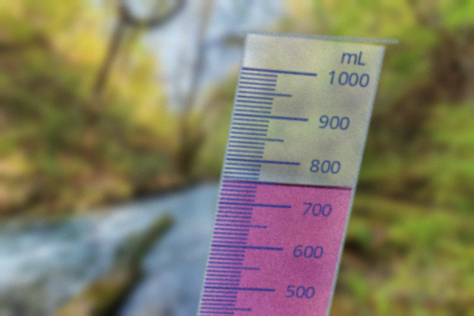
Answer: 750 mL
